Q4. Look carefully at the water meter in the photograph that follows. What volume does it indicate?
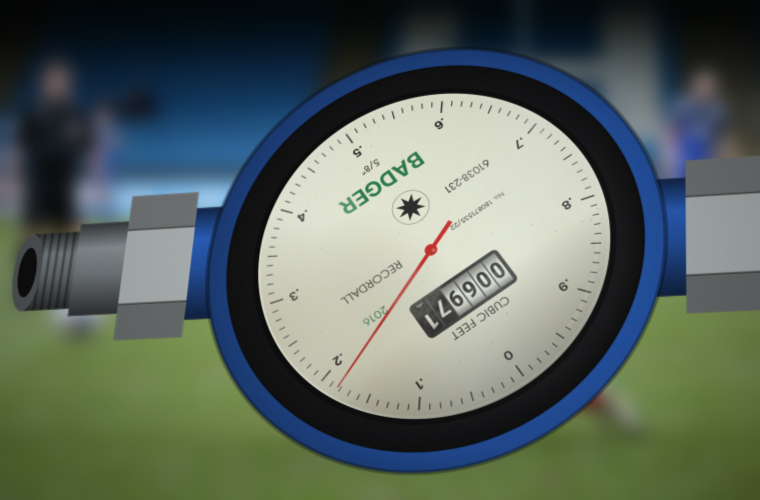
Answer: 6971.18 ft³
